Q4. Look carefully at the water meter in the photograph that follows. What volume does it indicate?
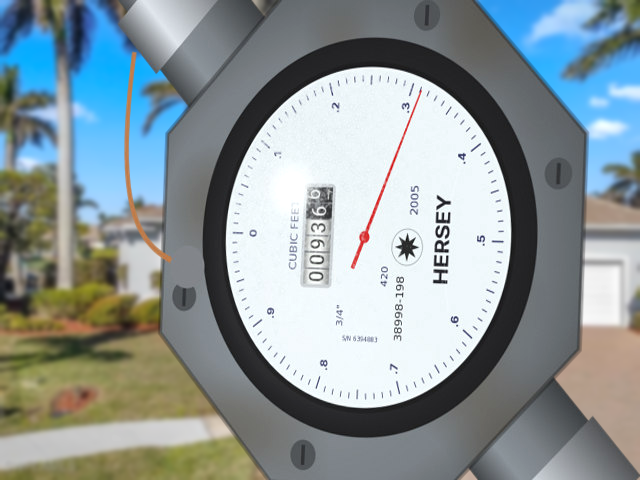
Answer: 9366.31 ft³
